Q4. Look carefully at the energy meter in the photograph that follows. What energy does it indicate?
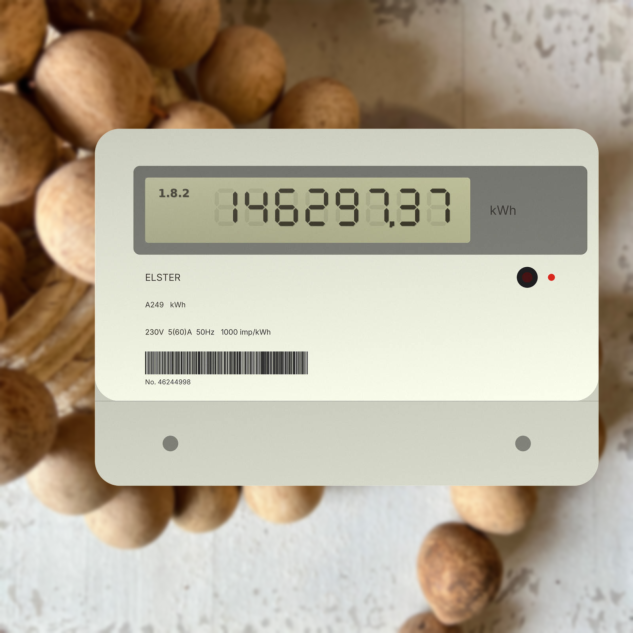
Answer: 146297.37 kWh
